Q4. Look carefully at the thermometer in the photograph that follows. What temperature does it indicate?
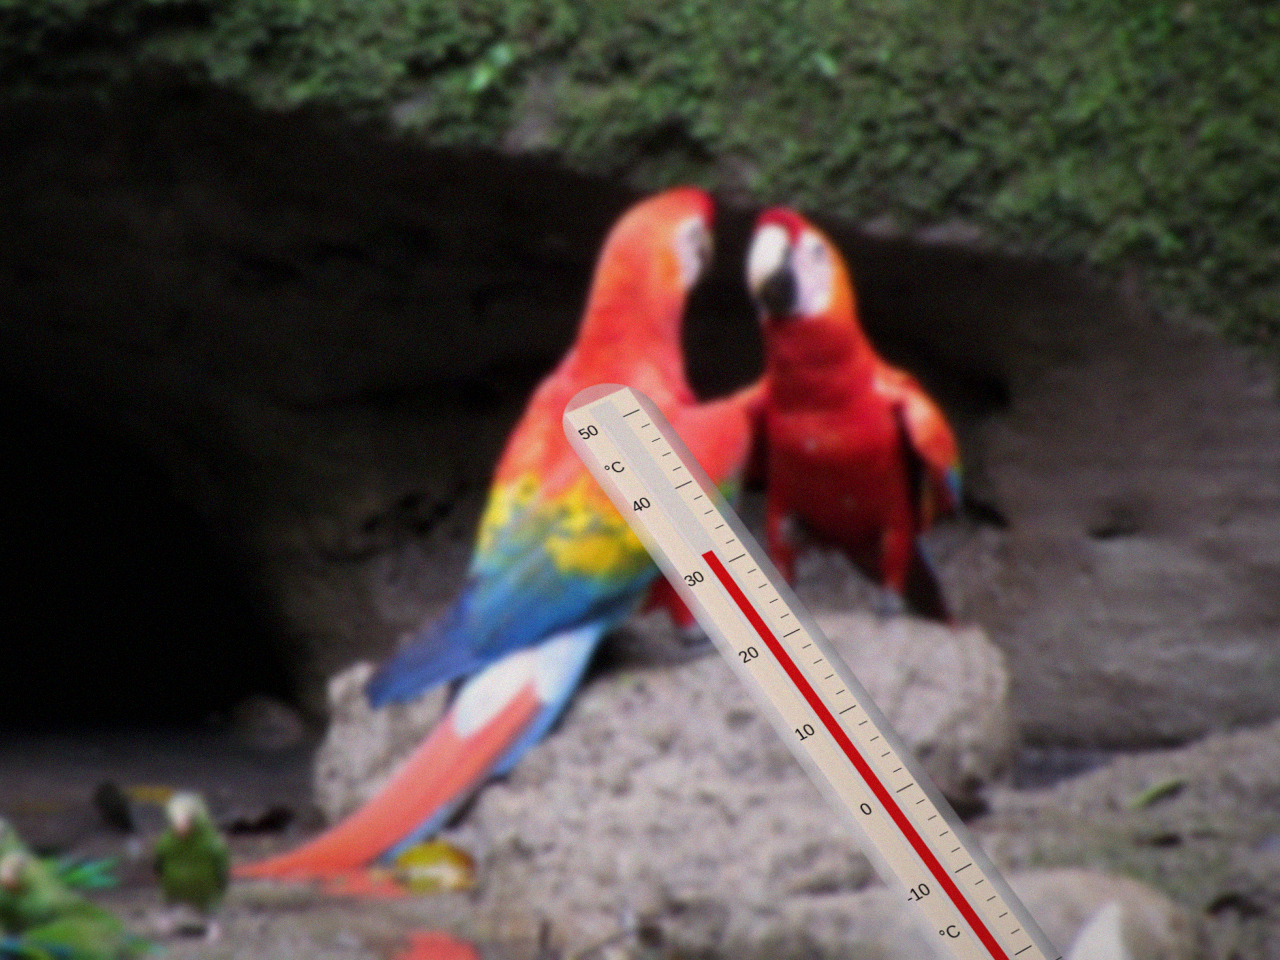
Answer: 32 °C
